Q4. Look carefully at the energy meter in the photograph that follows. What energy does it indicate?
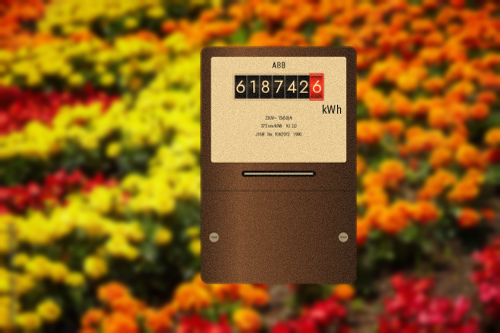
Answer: 618742.6 kWh
